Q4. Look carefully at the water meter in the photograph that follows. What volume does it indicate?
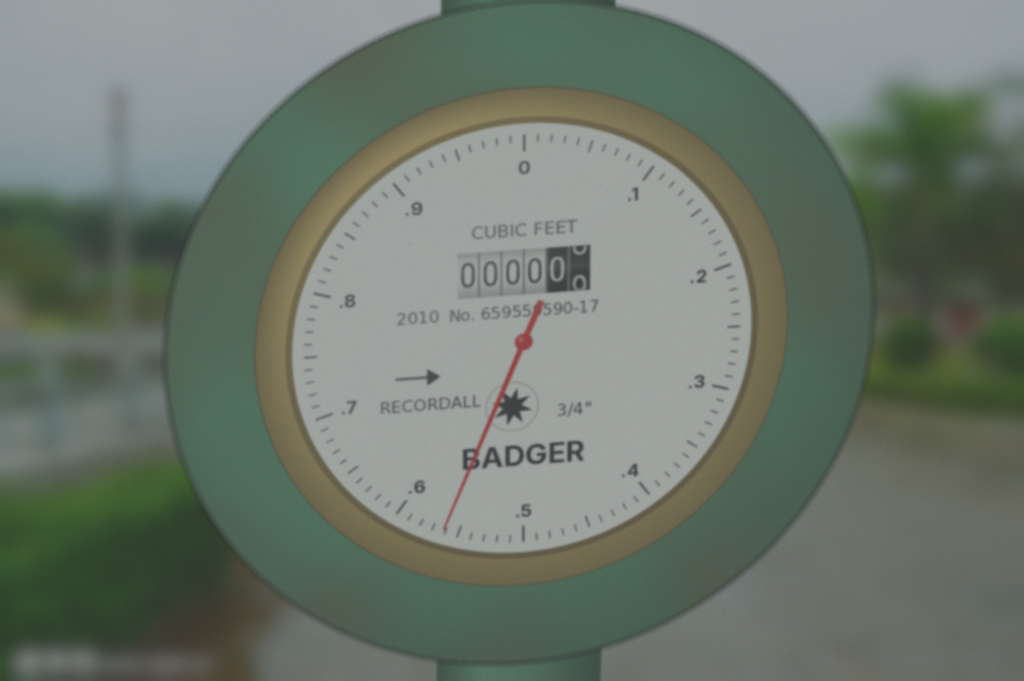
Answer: 8.56 ft³
